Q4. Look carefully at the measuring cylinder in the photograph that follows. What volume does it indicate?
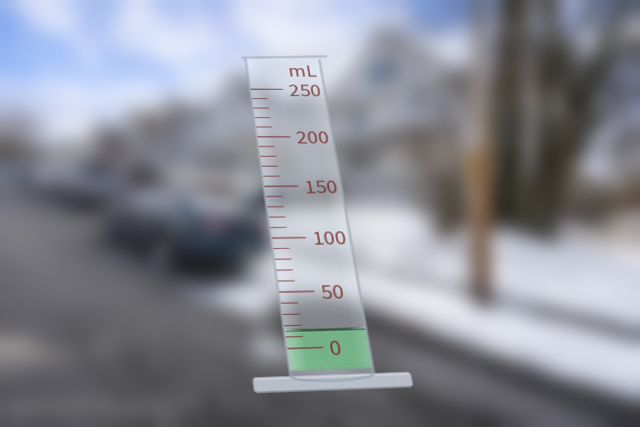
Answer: 15 mL
